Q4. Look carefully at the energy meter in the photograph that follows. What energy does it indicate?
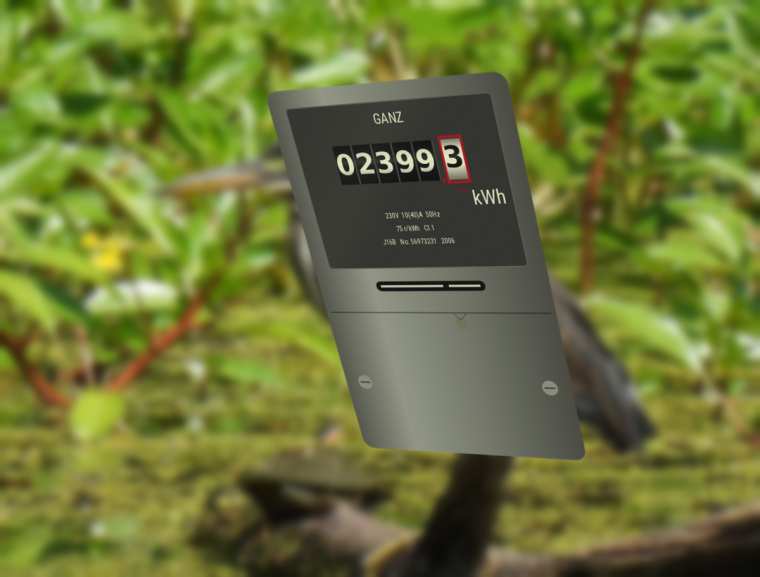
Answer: 2399.3 kWh
